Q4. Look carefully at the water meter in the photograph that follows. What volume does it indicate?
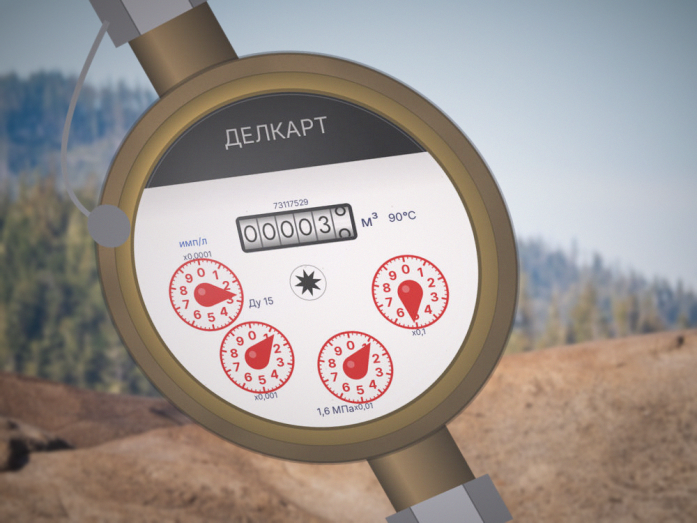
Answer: 38.5112 m³
